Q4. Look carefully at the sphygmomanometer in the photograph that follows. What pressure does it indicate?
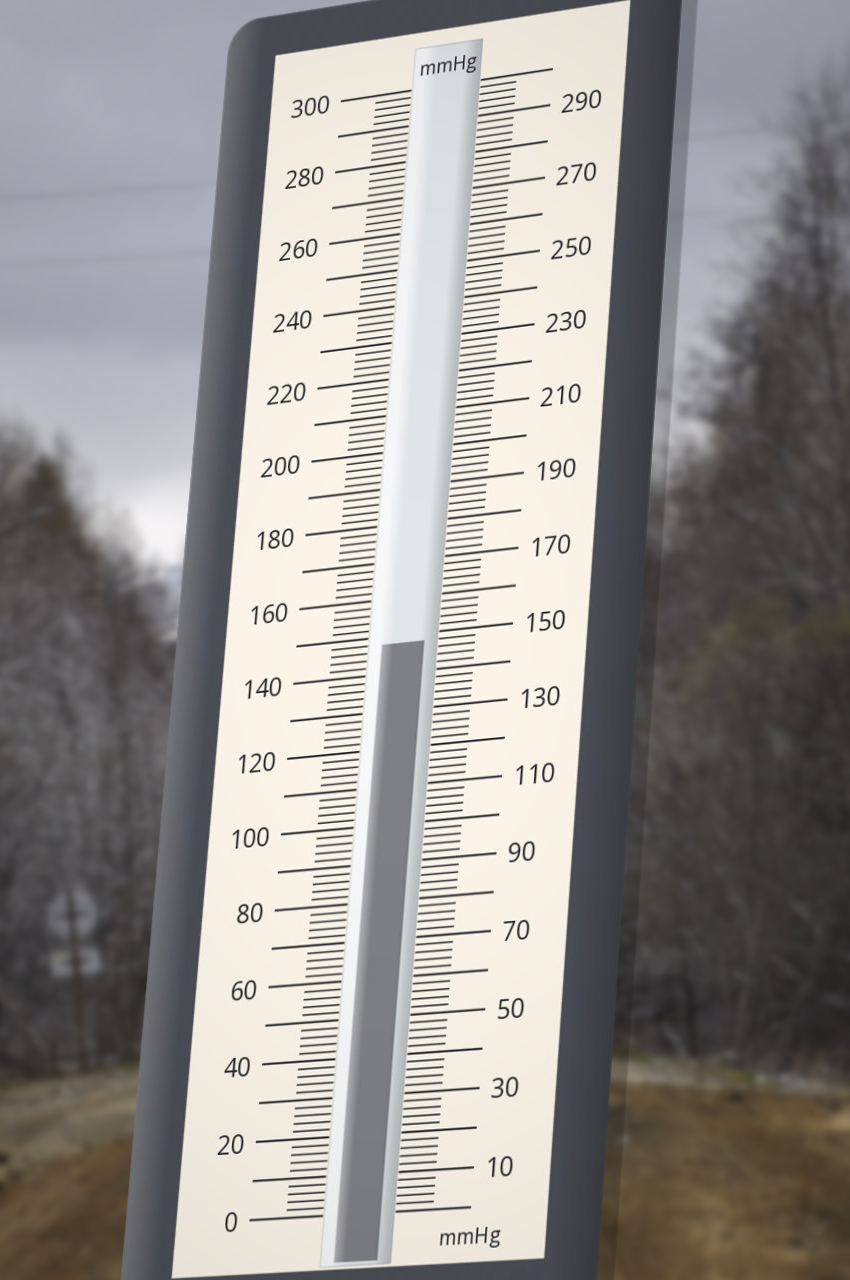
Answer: 148 mmHg
